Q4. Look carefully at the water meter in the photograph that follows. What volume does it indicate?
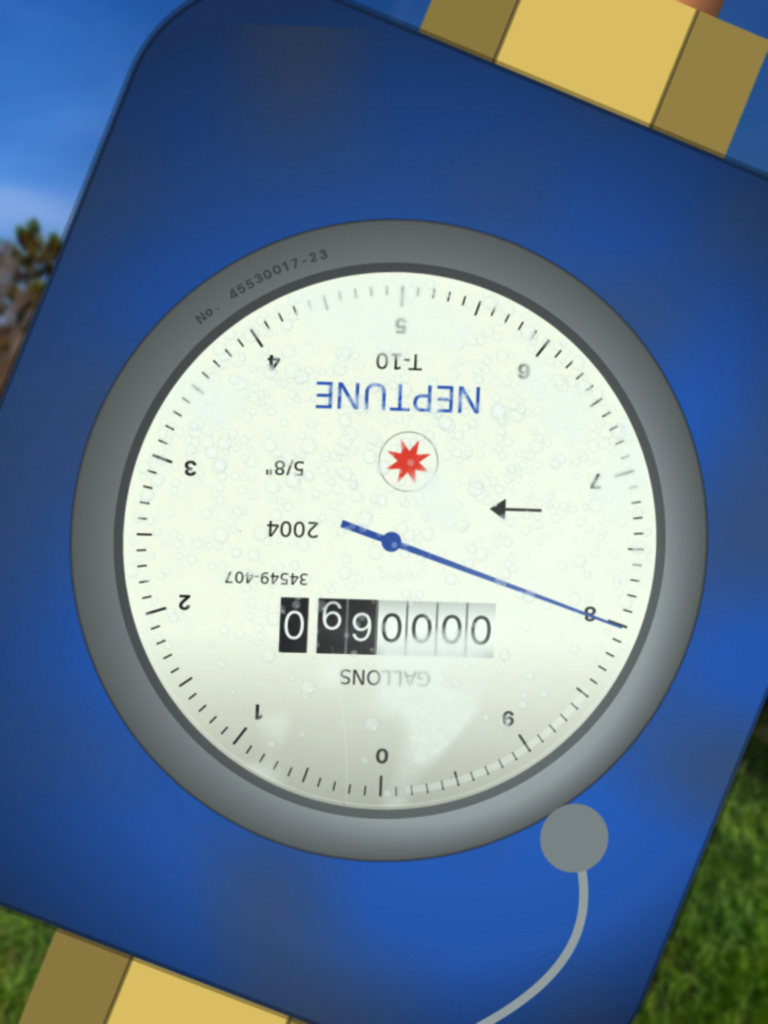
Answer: 688.0 gal
